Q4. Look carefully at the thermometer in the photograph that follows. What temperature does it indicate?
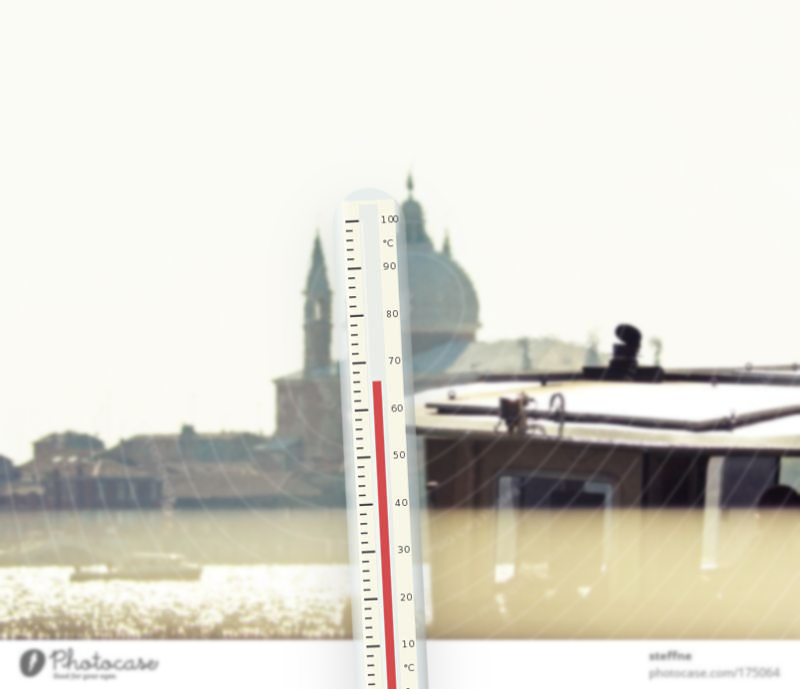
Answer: 66 °C
